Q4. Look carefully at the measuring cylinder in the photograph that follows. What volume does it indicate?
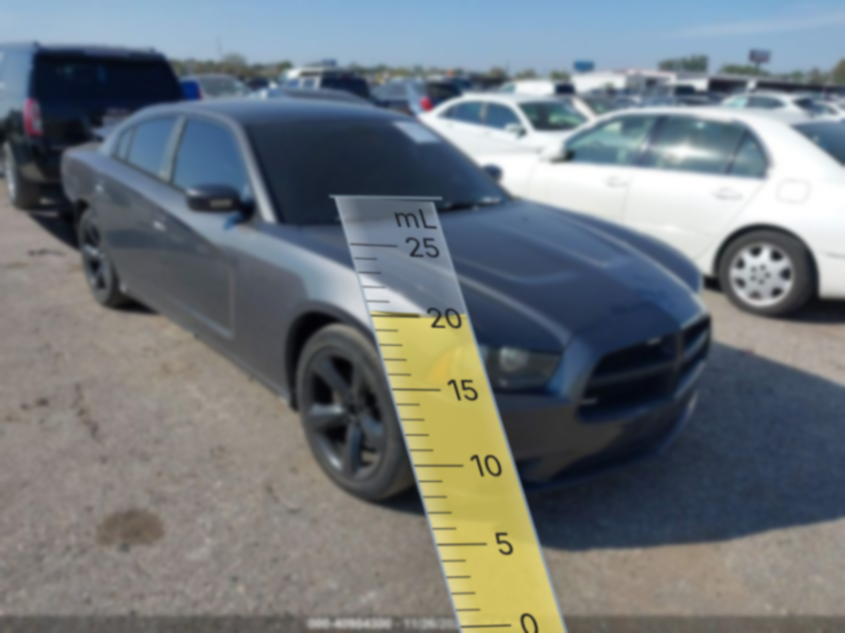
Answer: 20 mL
